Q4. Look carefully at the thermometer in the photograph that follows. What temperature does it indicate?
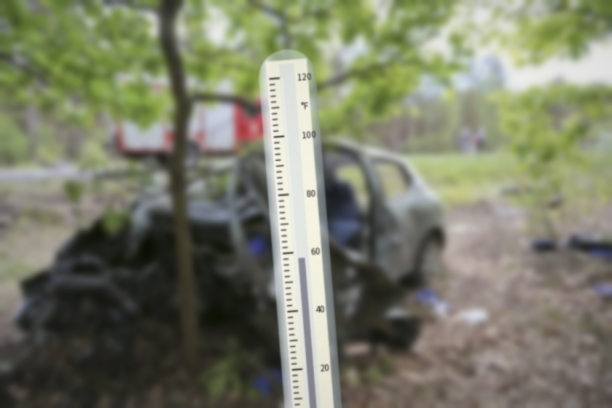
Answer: 58 °F
